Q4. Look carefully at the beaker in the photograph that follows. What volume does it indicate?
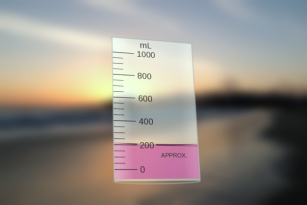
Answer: 200 mL
